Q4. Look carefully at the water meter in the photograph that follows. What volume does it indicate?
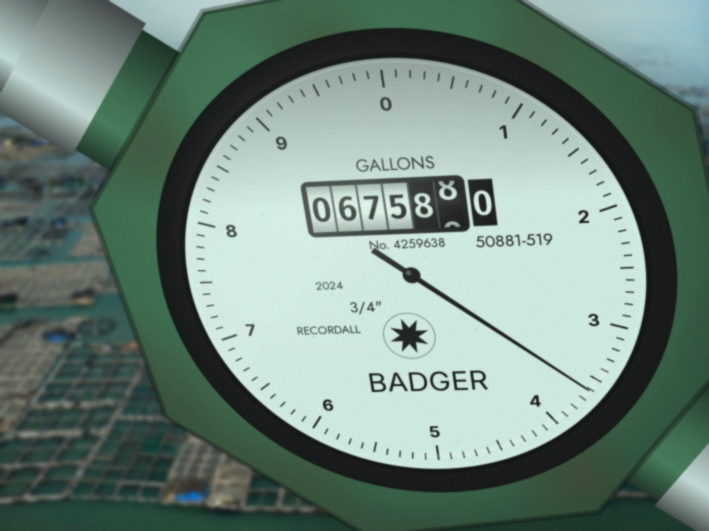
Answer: 675883.6 gal
